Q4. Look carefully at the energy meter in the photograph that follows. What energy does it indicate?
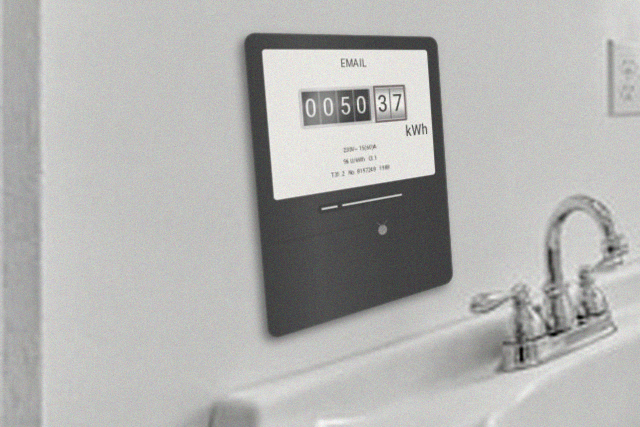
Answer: 50.37 kWh
